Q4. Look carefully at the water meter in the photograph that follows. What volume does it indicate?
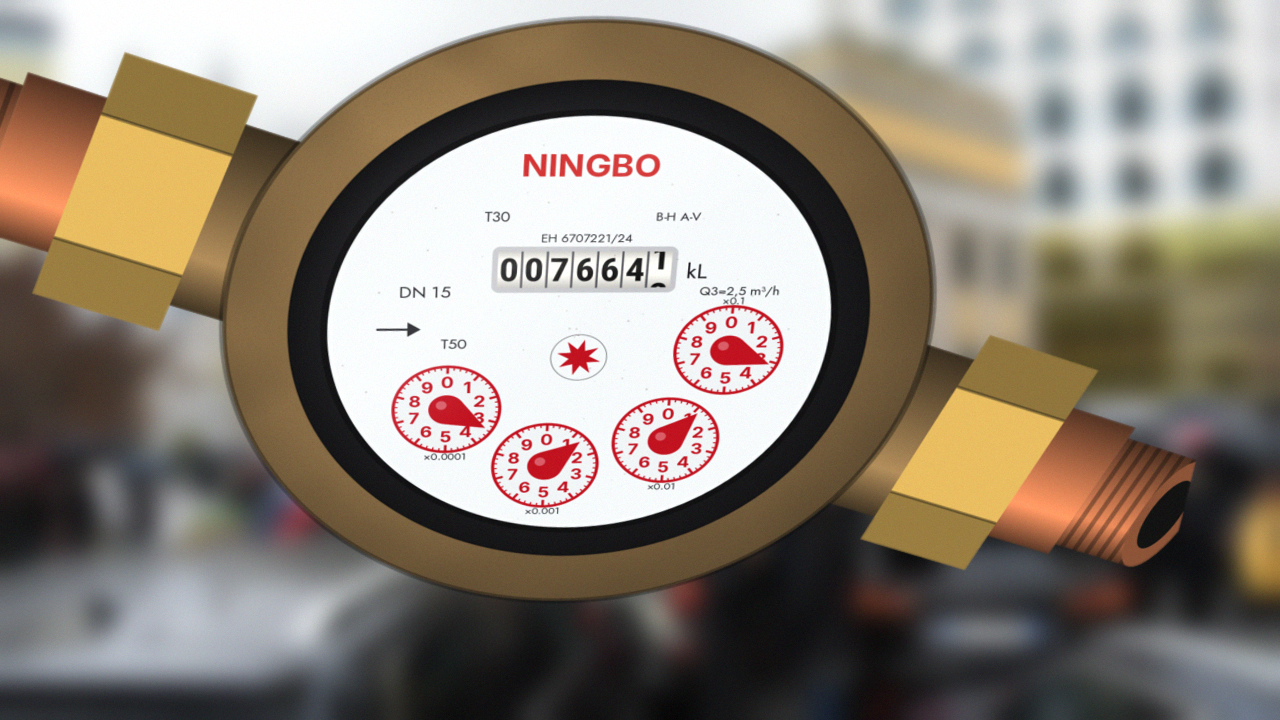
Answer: 76641.3113 kL
